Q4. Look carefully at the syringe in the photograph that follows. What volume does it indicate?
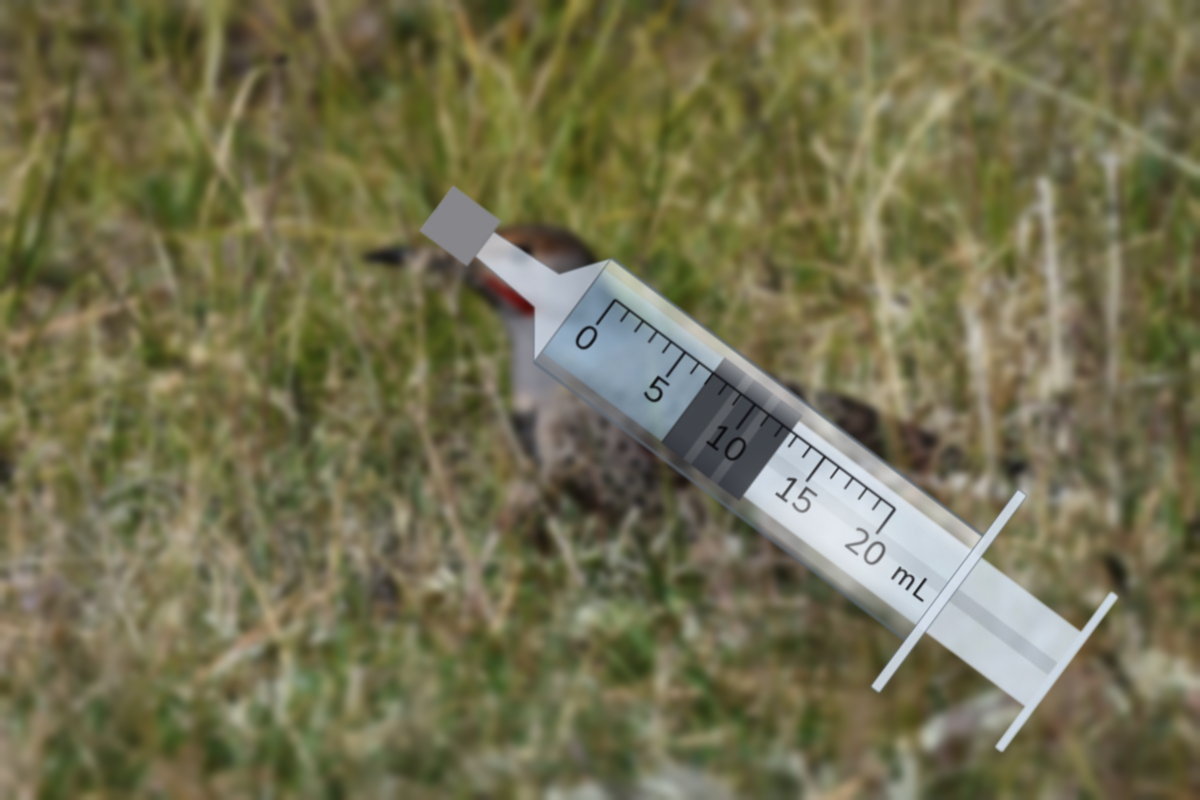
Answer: 7 mL
